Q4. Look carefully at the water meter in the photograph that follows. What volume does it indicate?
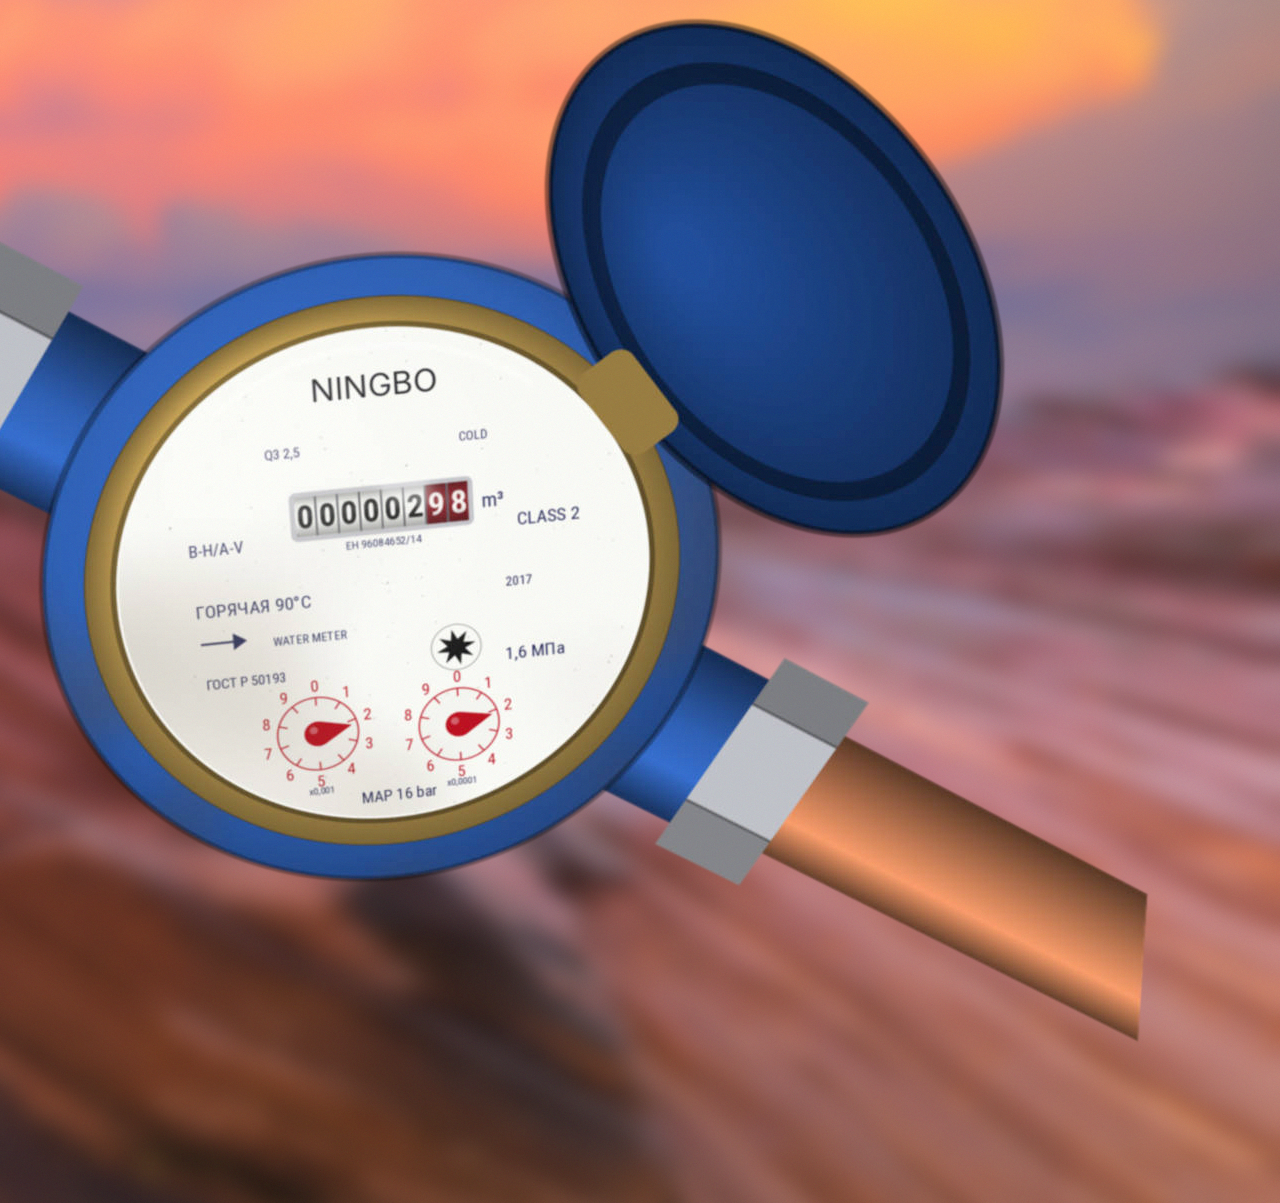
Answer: 2.9822 m³
